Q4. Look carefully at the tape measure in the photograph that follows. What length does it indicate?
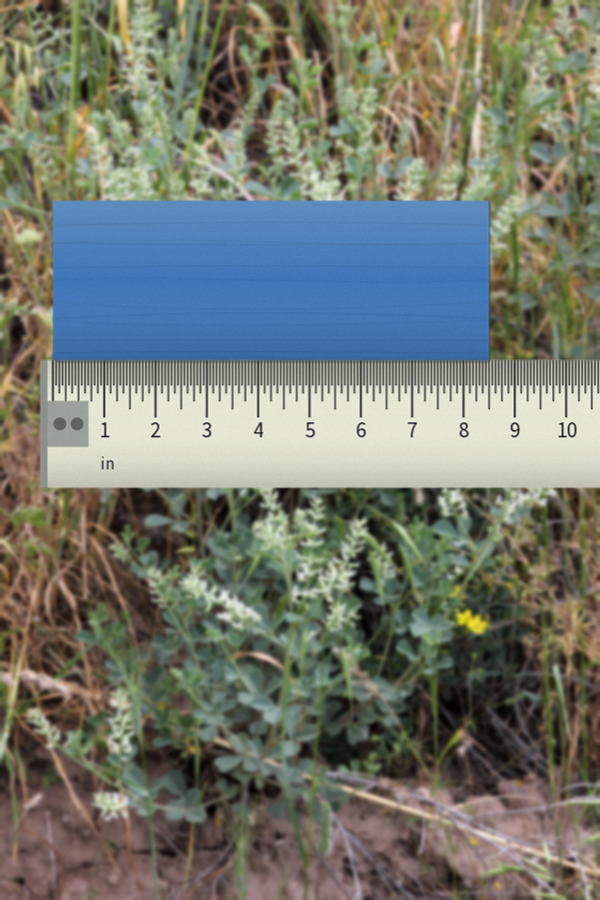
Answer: 8.5 in
